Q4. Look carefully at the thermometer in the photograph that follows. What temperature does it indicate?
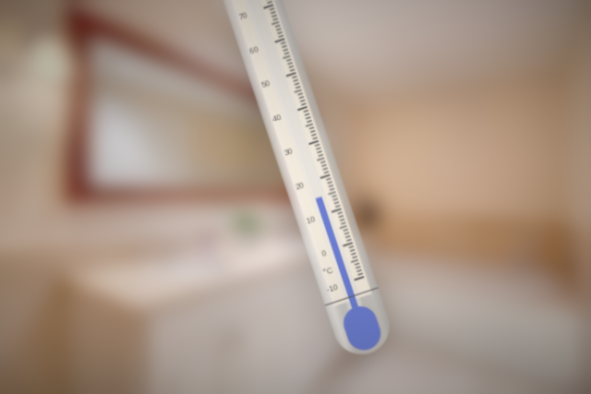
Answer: 15 °C
